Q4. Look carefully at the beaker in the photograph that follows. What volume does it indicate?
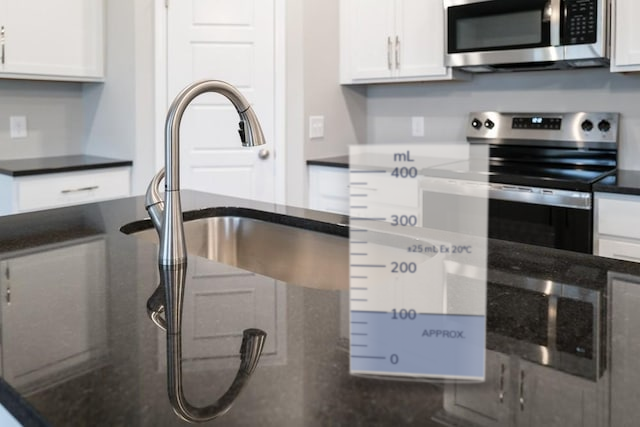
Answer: 100 mL
